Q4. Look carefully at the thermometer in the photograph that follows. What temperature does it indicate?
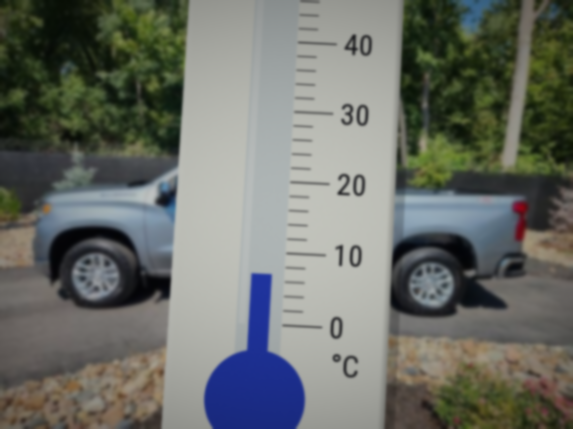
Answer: 7 °C
